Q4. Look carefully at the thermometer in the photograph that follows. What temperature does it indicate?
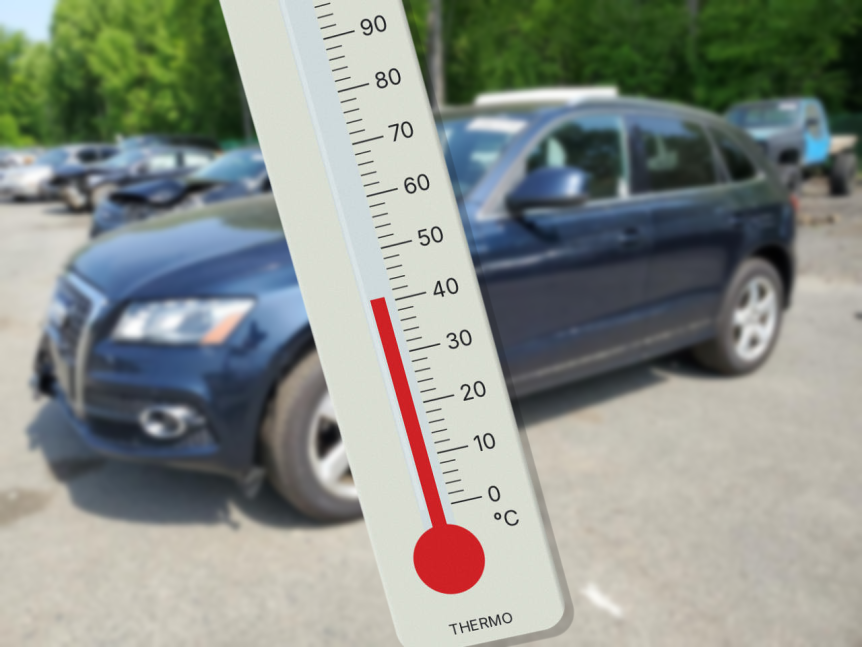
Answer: 41 °C
